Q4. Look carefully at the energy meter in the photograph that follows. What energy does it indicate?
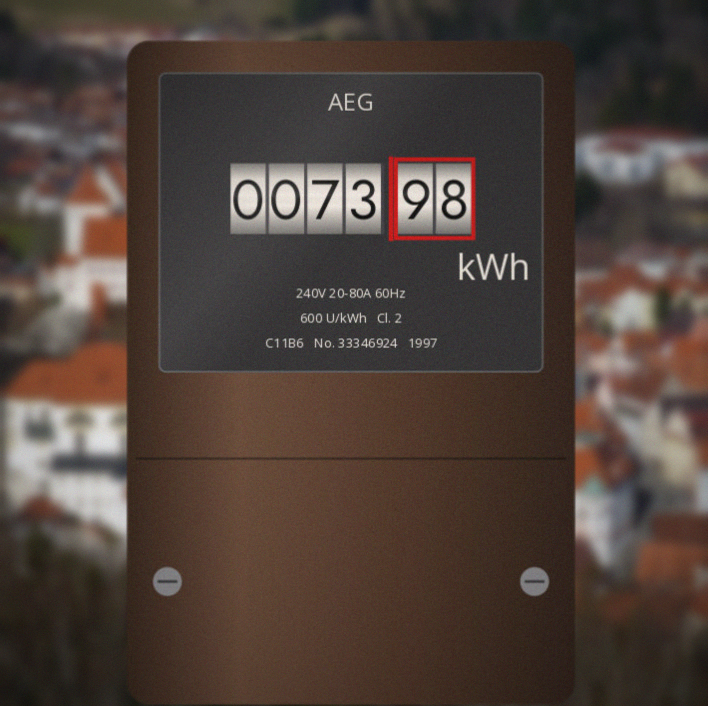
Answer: 73.98 kWh
